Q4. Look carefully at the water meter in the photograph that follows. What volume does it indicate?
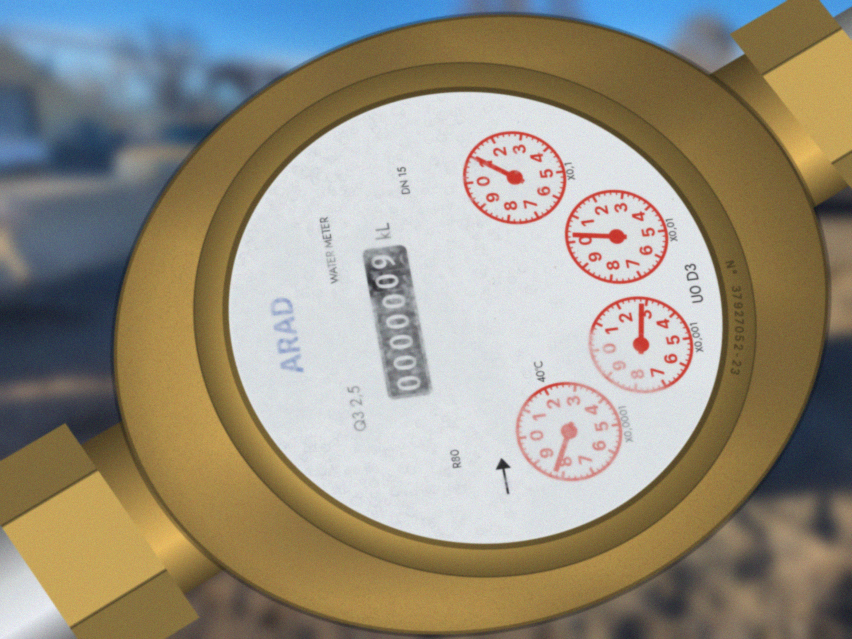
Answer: 9.1028 kL
